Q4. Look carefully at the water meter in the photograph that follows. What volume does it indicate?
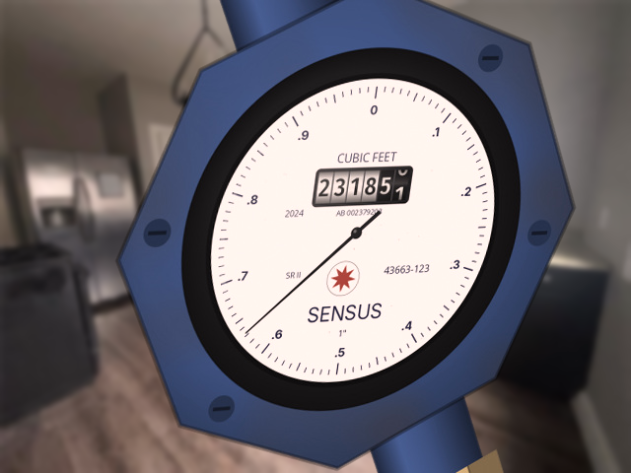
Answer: 231850.63 ft³
